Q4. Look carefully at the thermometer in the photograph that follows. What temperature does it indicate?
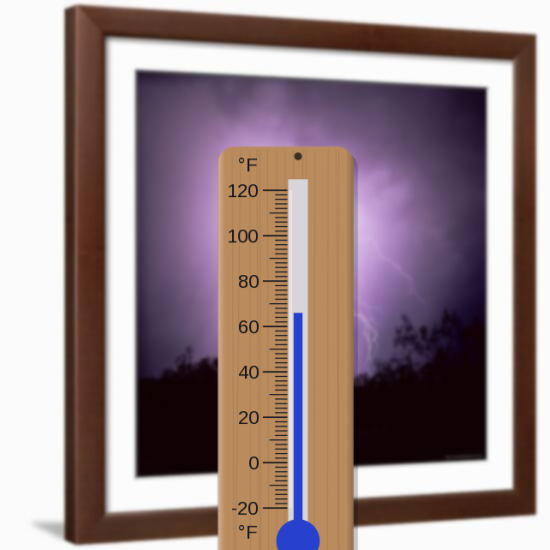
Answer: 66 °F
